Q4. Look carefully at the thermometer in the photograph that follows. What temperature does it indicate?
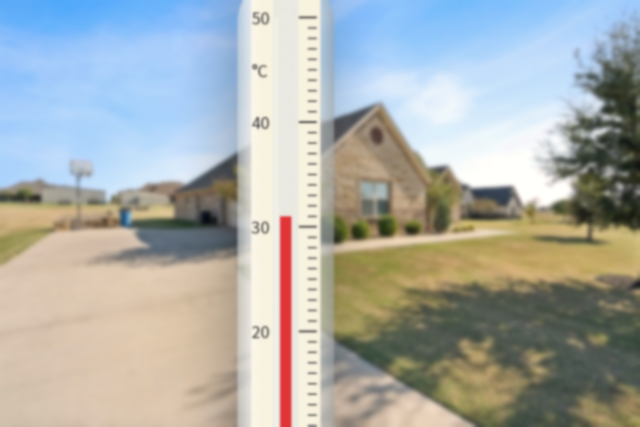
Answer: 31 °C
